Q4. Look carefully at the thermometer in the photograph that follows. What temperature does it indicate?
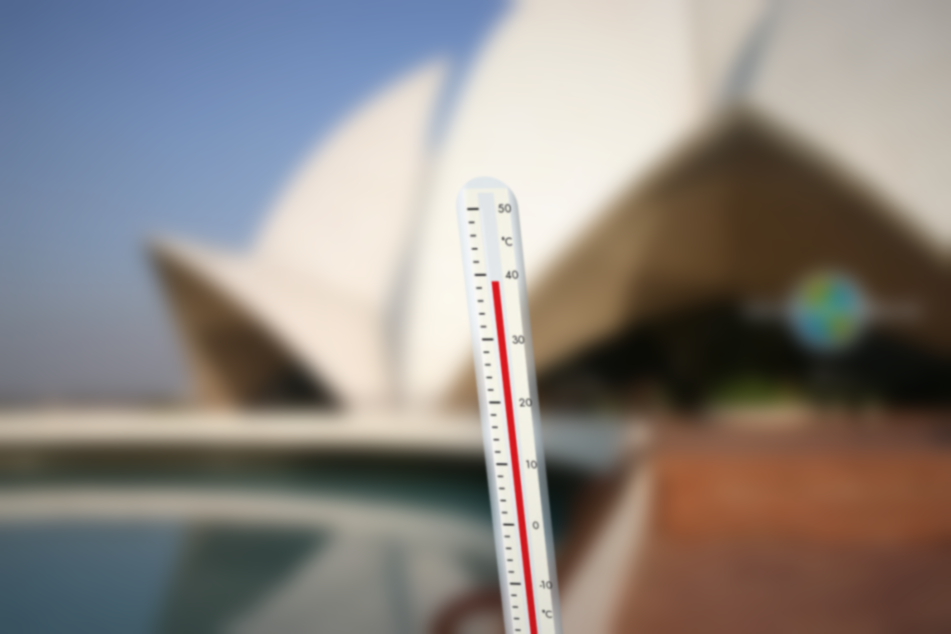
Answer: 39 °C
